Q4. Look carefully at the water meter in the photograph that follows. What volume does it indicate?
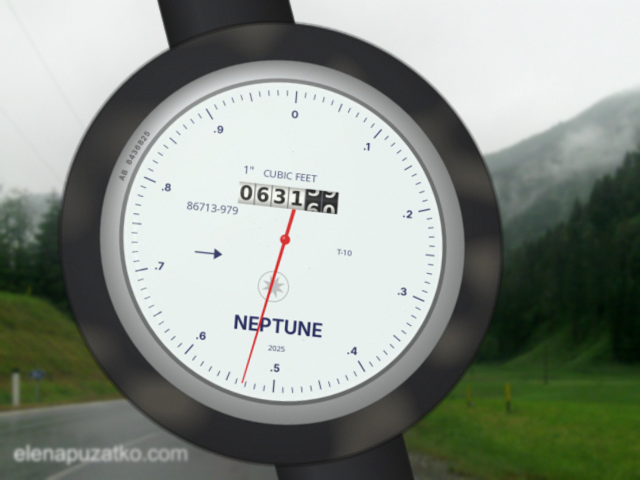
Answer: 63159.53 ft³
